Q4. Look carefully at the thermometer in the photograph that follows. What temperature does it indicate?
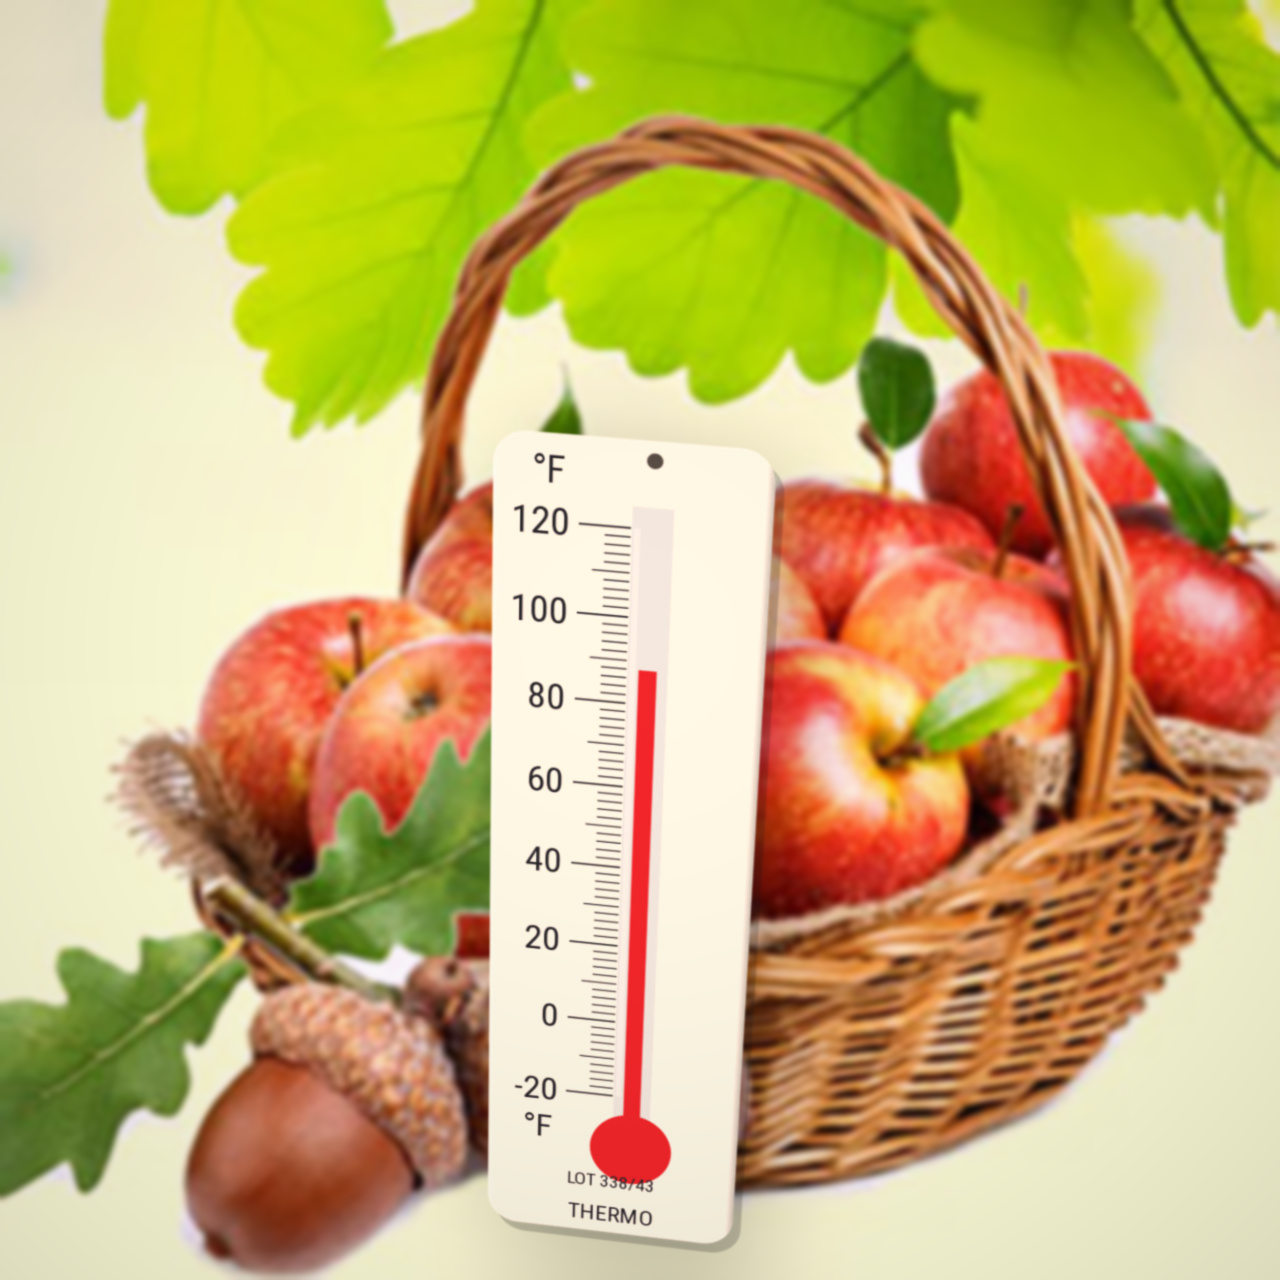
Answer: 88 °F
